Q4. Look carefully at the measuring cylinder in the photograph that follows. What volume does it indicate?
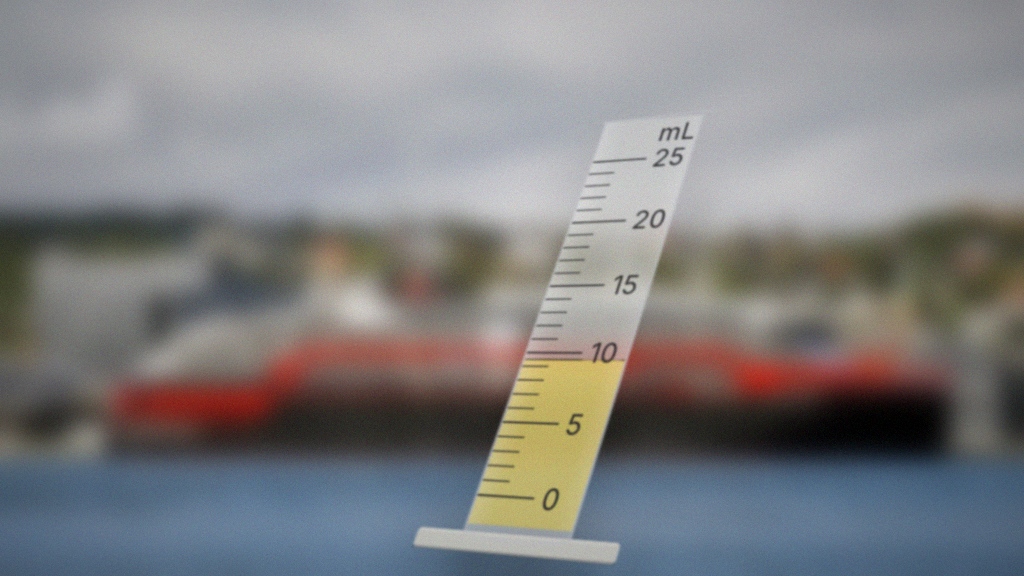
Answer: 9.5 mL
